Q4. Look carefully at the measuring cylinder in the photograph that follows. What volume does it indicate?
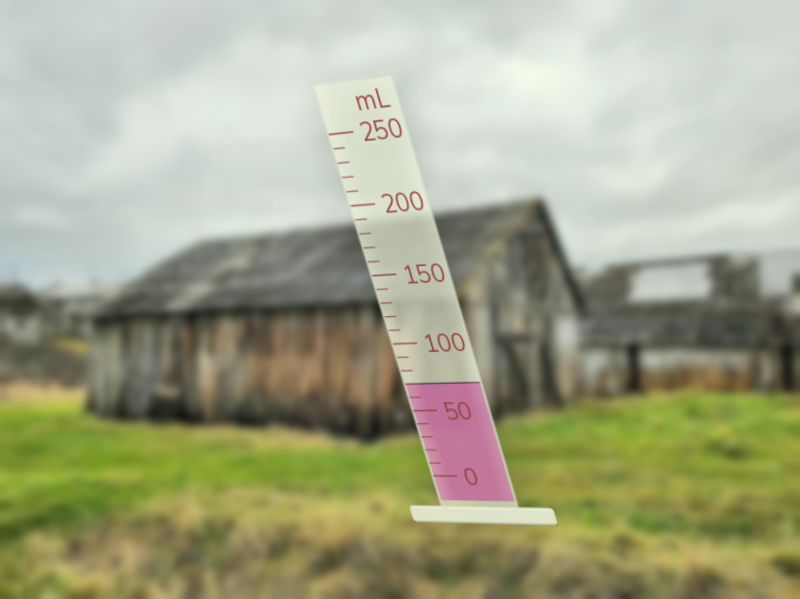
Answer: 70 mL
